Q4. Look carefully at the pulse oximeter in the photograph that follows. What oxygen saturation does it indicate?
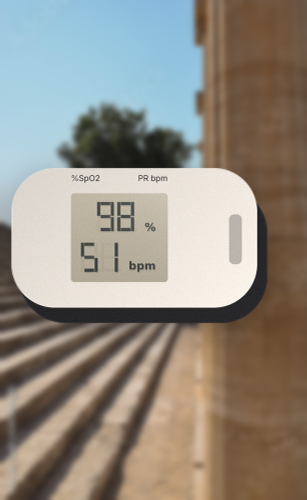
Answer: 98 %
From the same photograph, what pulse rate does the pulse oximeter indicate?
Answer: 51 bpm
